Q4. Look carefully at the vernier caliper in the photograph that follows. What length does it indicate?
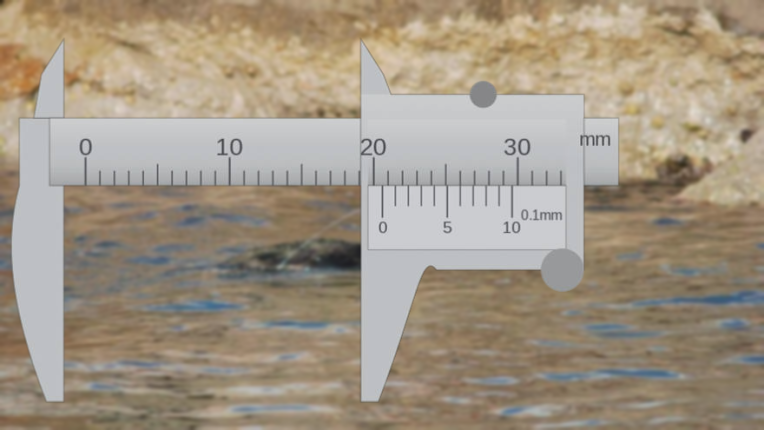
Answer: 20.6 mm
